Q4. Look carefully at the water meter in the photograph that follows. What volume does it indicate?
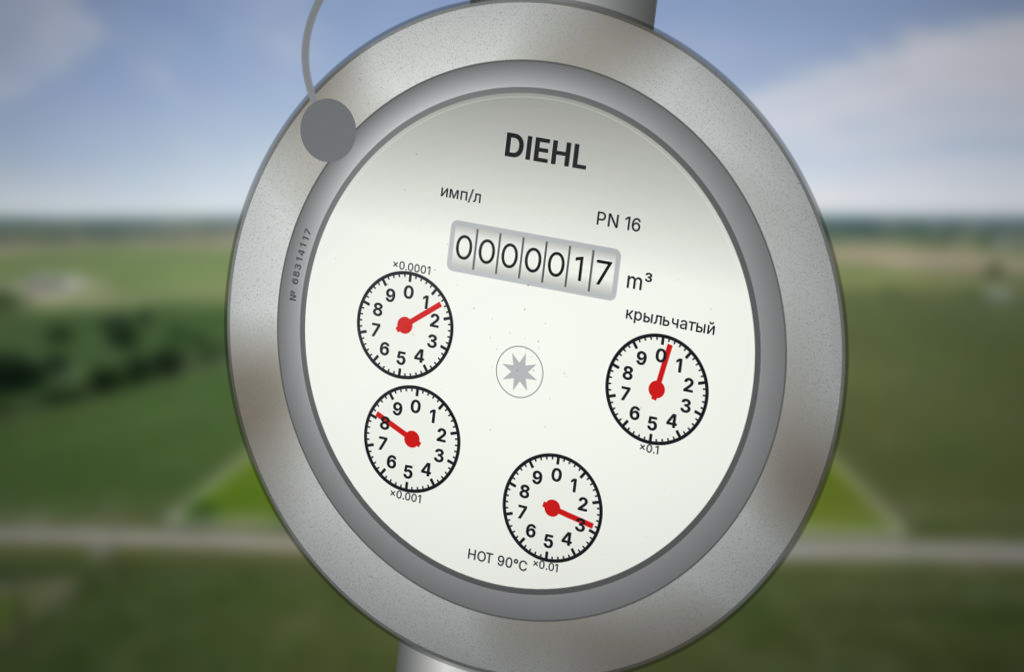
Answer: 17.0281 m³
